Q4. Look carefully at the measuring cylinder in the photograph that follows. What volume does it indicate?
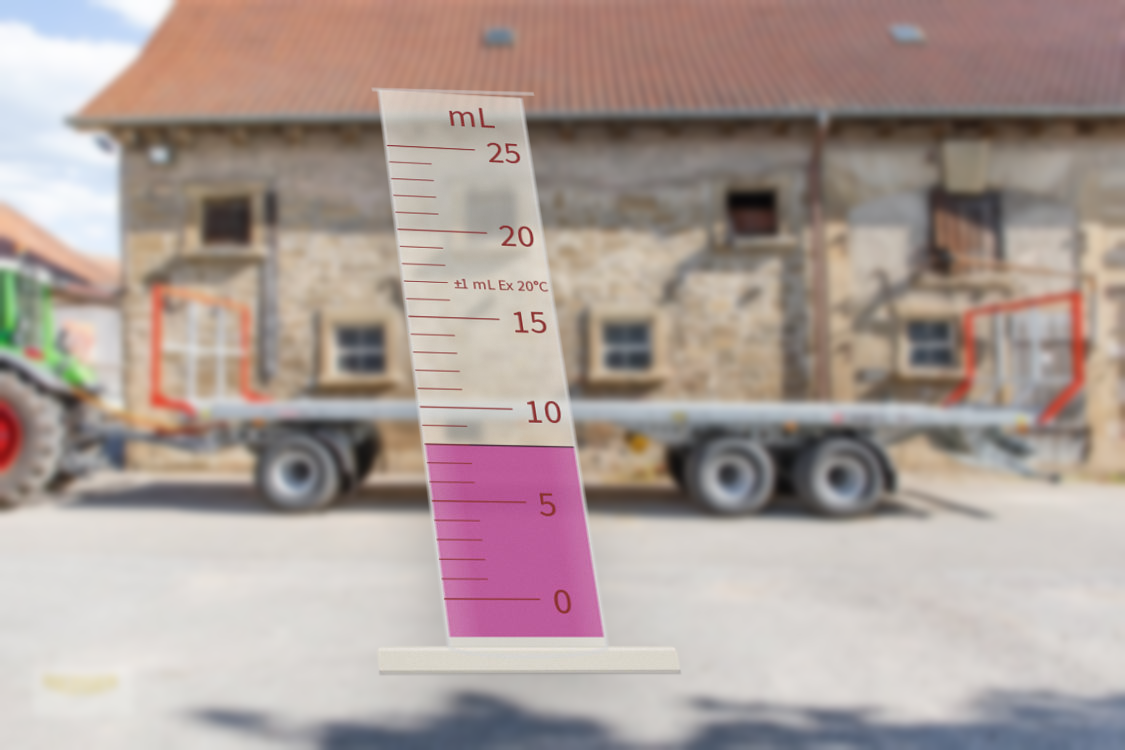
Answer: 8 mL
